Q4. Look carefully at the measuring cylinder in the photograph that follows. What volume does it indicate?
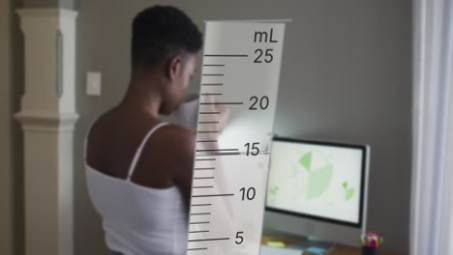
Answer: 14.5 mL
